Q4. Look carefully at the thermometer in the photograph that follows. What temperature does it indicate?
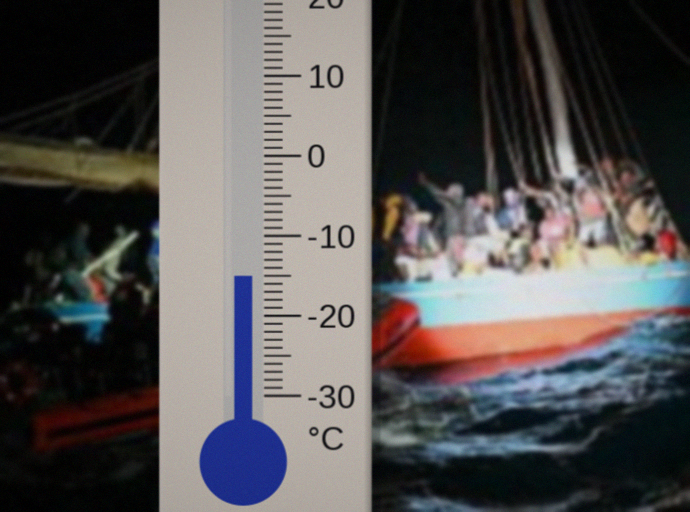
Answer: -15 °C
